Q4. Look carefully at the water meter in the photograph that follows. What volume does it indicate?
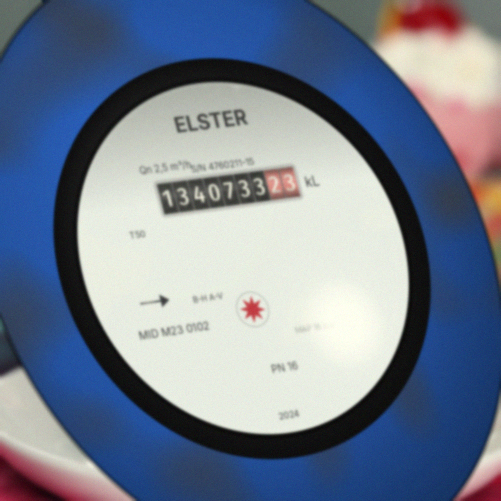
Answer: 1340733.23 kL
